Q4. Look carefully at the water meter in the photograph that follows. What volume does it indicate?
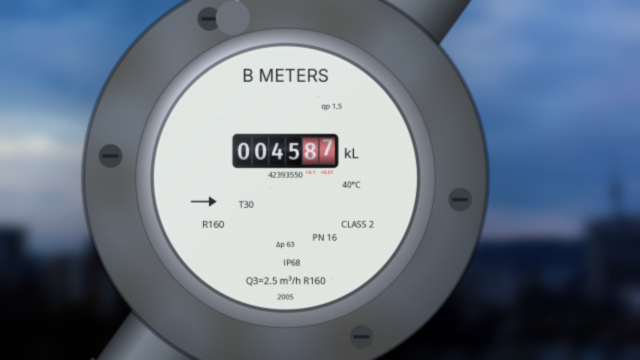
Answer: 45.87 kL
